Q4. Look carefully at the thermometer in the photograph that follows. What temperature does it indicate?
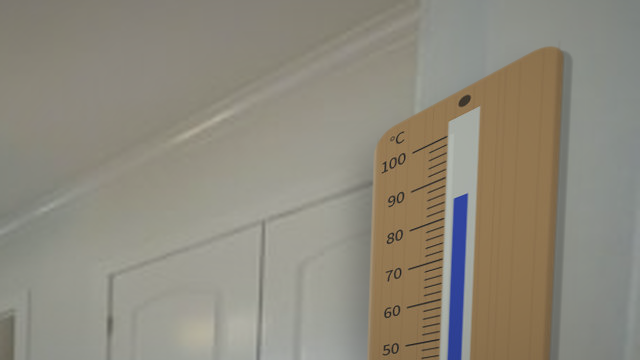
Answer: 84 °C
